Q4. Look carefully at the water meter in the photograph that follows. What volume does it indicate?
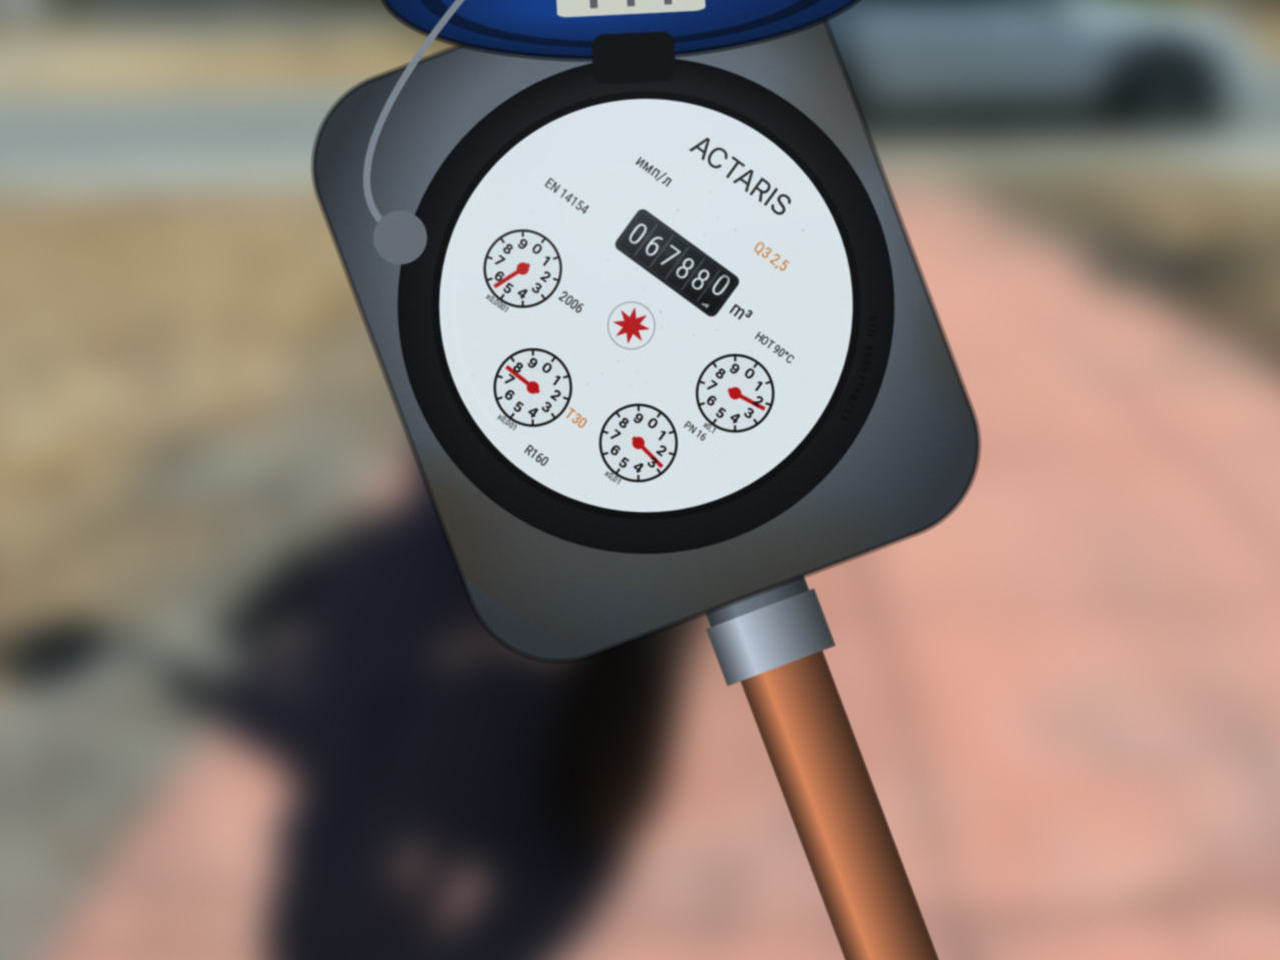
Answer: 67880.2275 m³
